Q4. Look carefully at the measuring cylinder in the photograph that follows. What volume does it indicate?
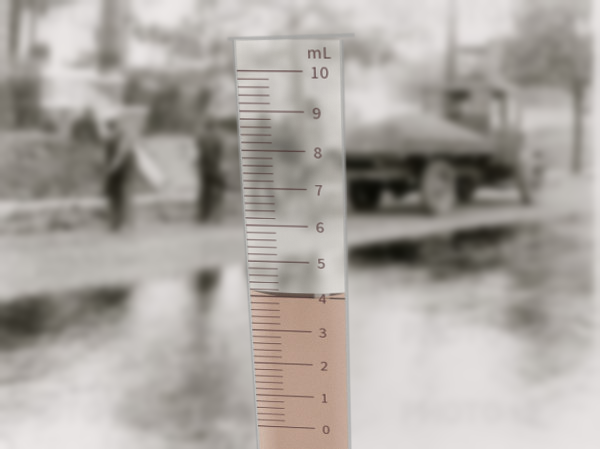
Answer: 4 mL
